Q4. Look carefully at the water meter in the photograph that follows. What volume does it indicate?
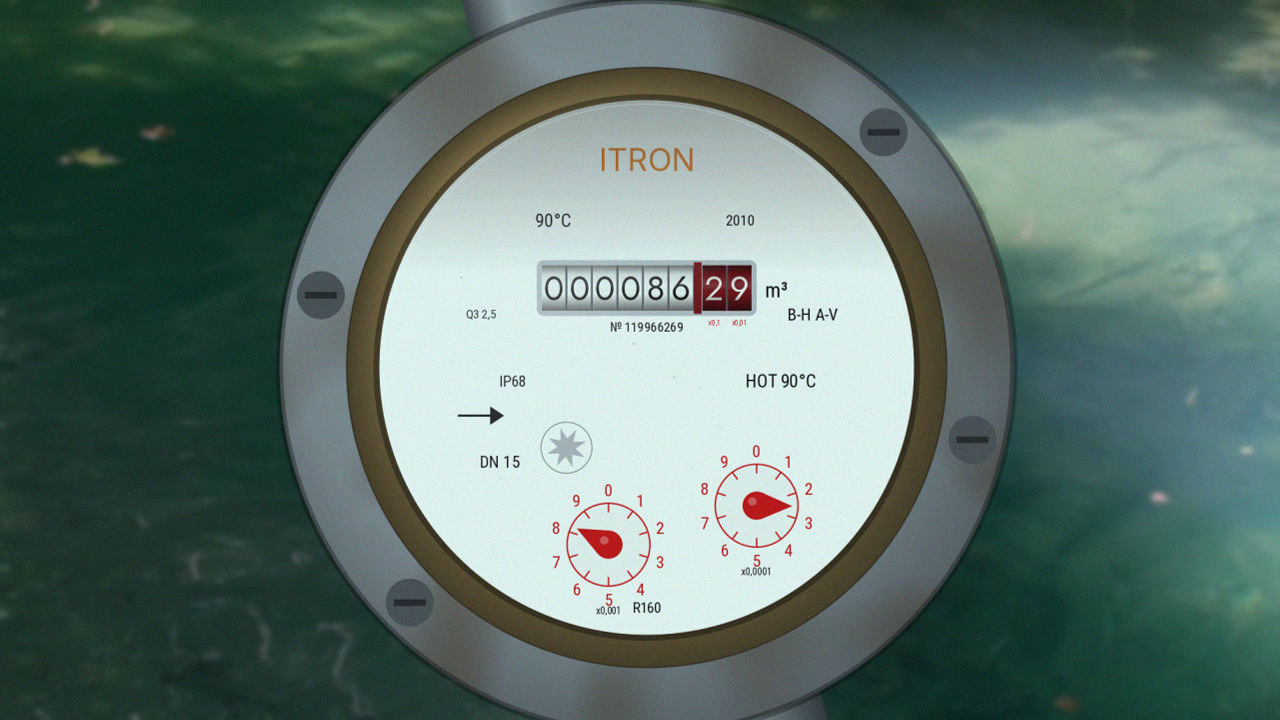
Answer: 86.2982 m³
